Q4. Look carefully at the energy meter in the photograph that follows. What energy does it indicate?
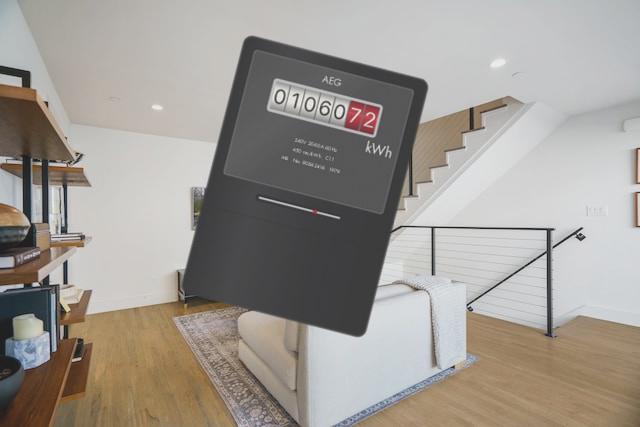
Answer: 1060.72 kWh
